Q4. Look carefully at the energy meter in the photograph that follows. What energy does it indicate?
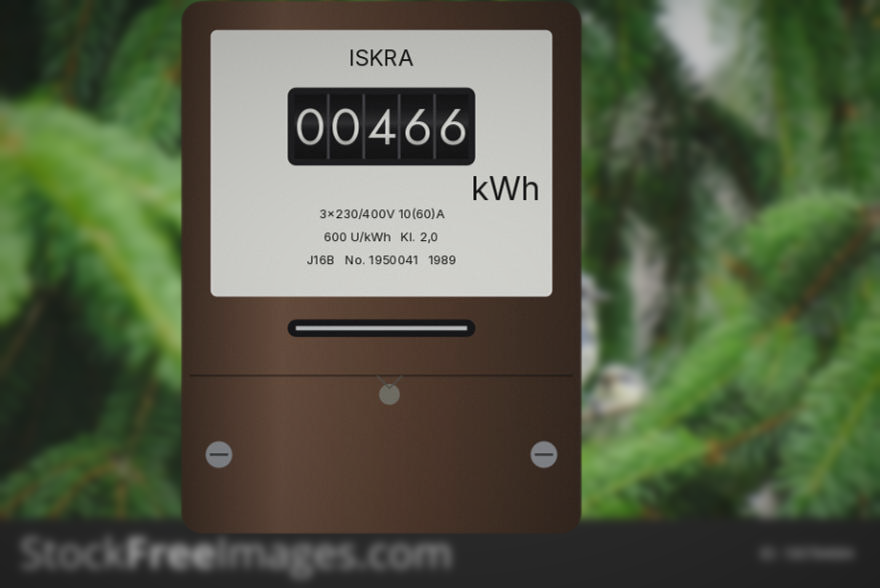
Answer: 466 kWh
